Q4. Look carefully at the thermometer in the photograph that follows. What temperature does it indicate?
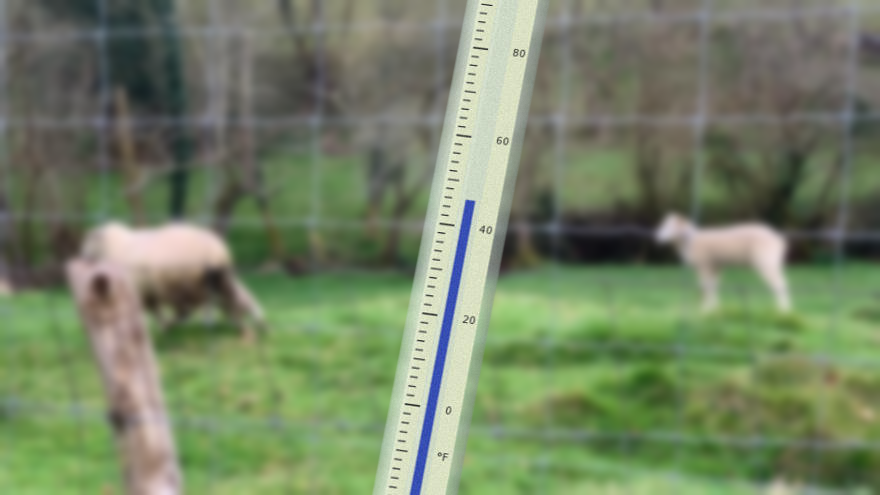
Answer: 46 °F
